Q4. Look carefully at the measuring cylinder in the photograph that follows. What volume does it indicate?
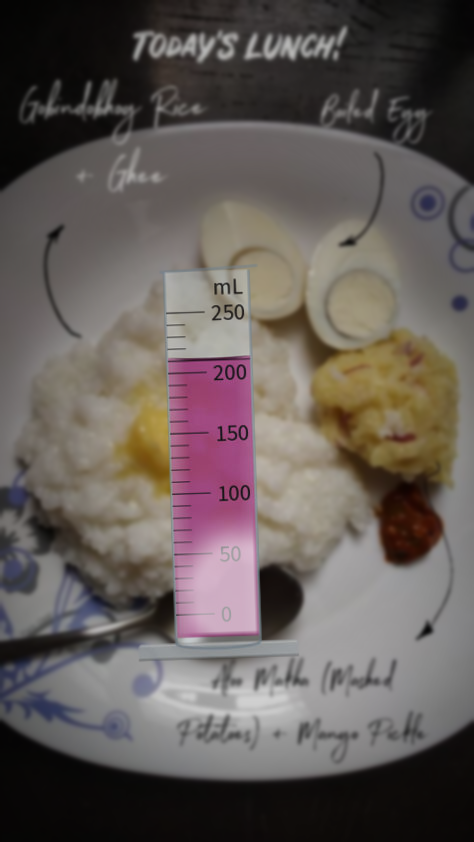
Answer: 210 mL
